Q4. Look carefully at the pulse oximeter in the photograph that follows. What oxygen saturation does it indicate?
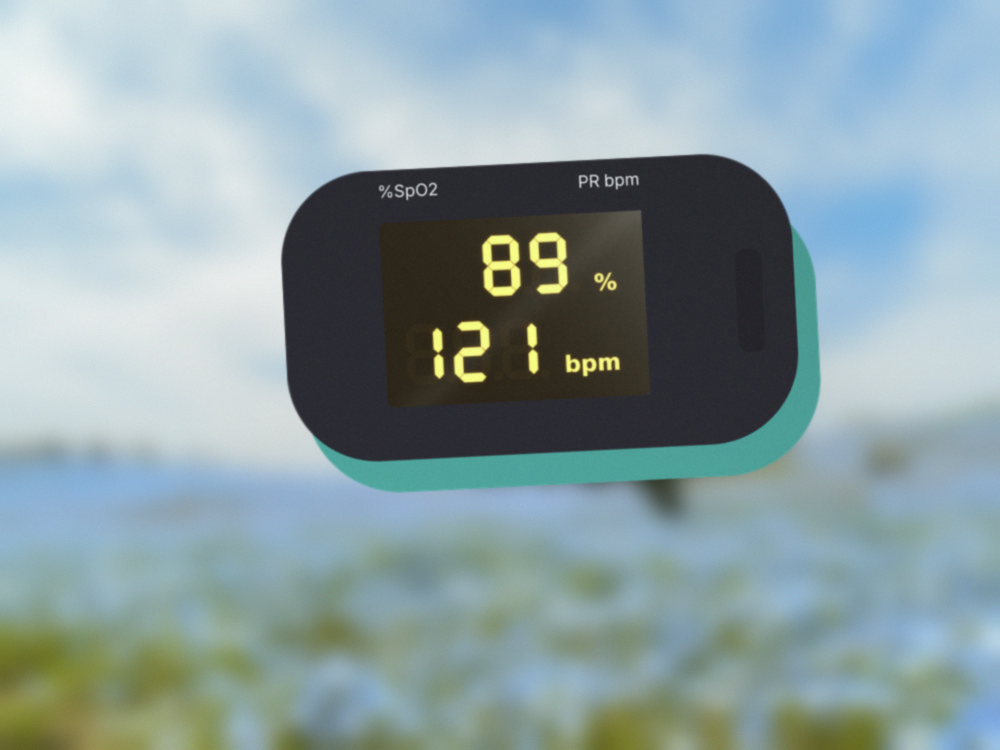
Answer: 89 %
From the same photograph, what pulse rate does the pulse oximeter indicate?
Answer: 121 bpm
